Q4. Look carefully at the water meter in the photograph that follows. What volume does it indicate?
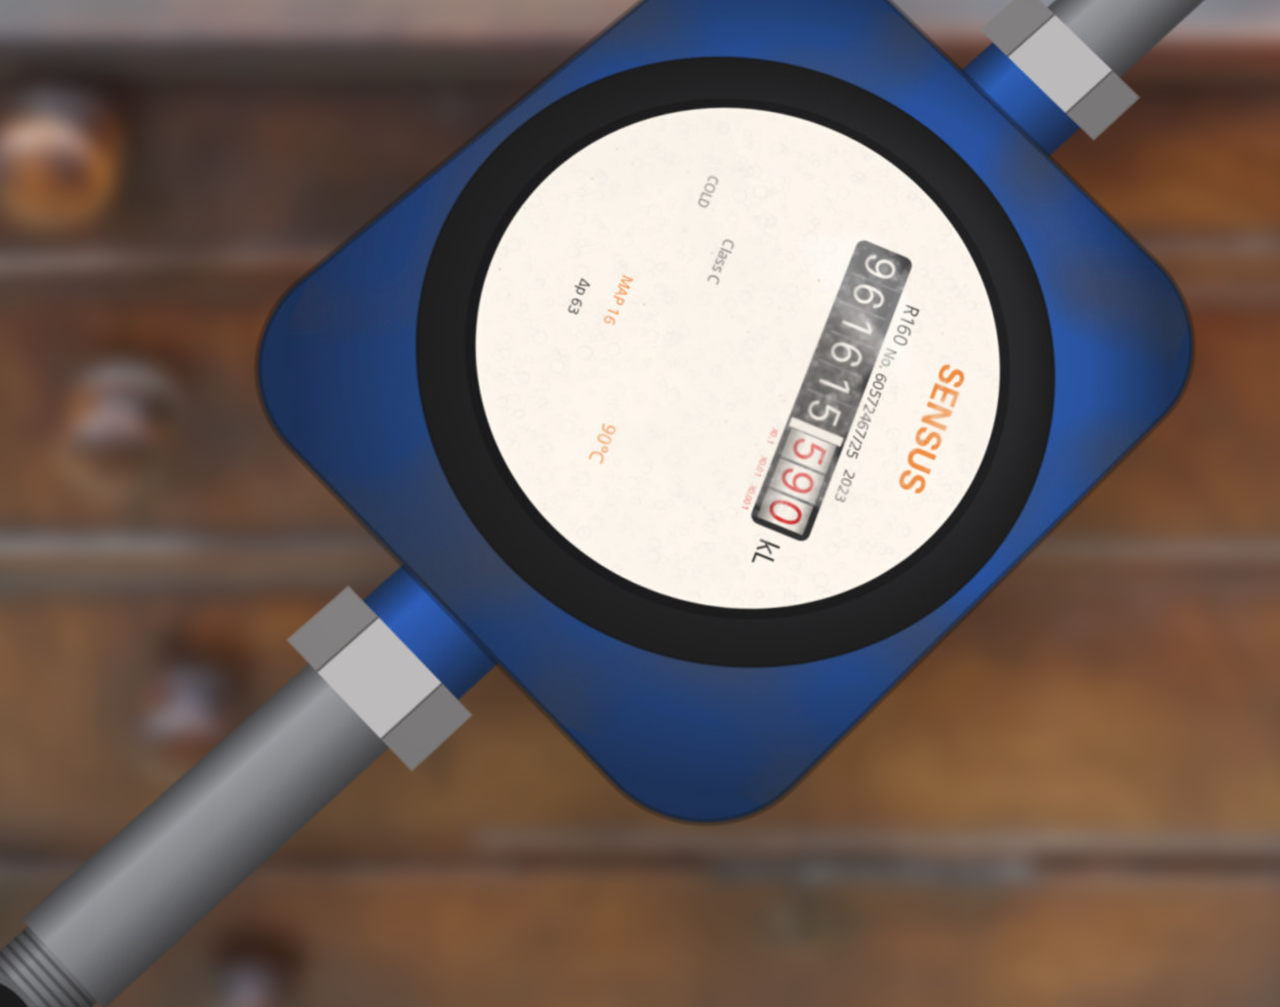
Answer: 961615.590 kL
